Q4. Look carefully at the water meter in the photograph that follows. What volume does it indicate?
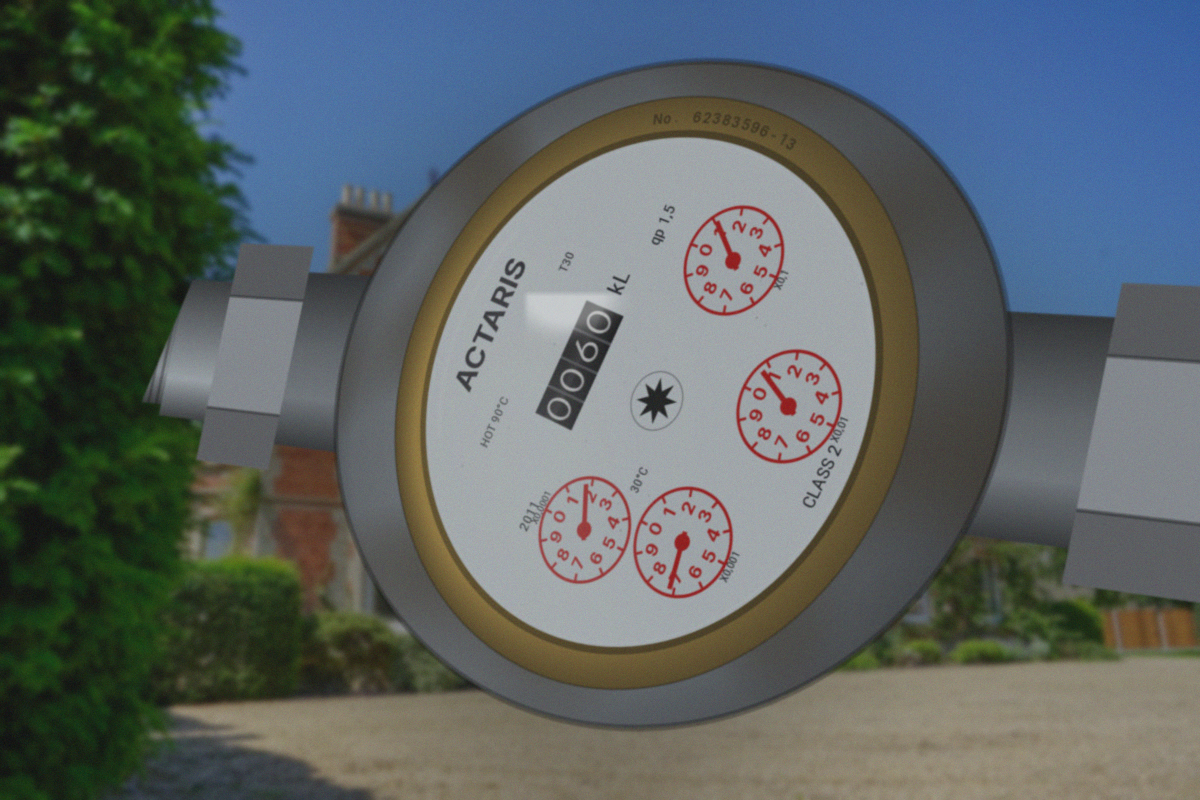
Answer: 60.1071 kL
